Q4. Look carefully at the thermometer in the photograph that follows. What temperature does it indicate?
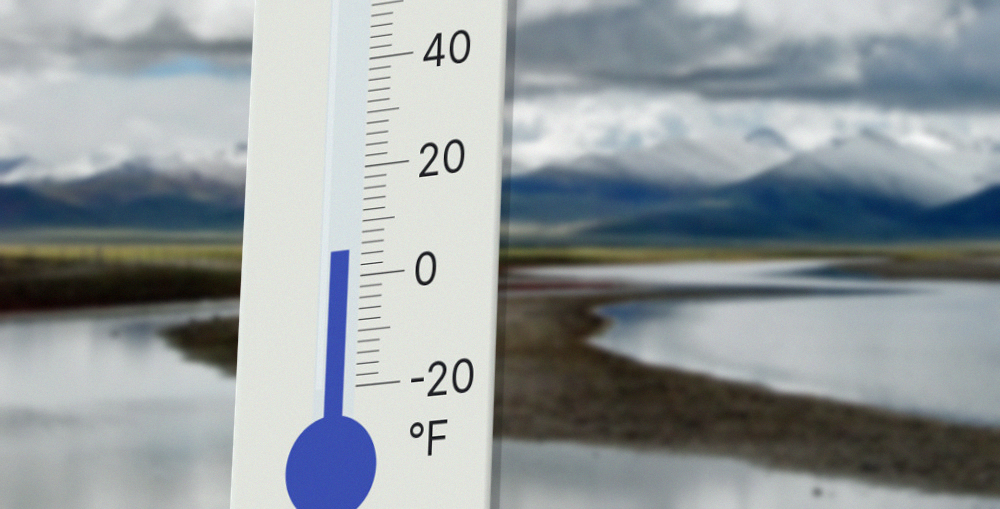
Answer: 5 °F
